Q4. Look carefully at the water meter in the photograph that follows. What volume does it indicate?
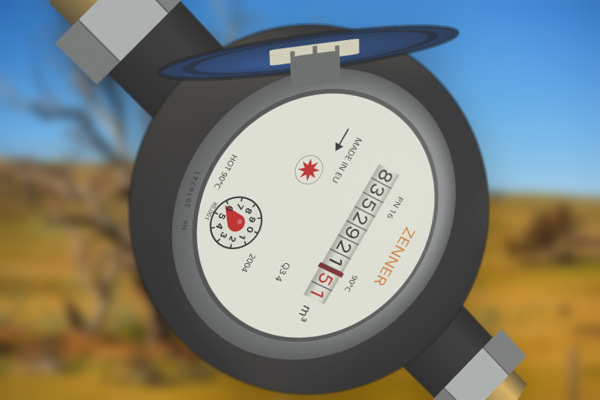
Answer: 8352921.515 m³
